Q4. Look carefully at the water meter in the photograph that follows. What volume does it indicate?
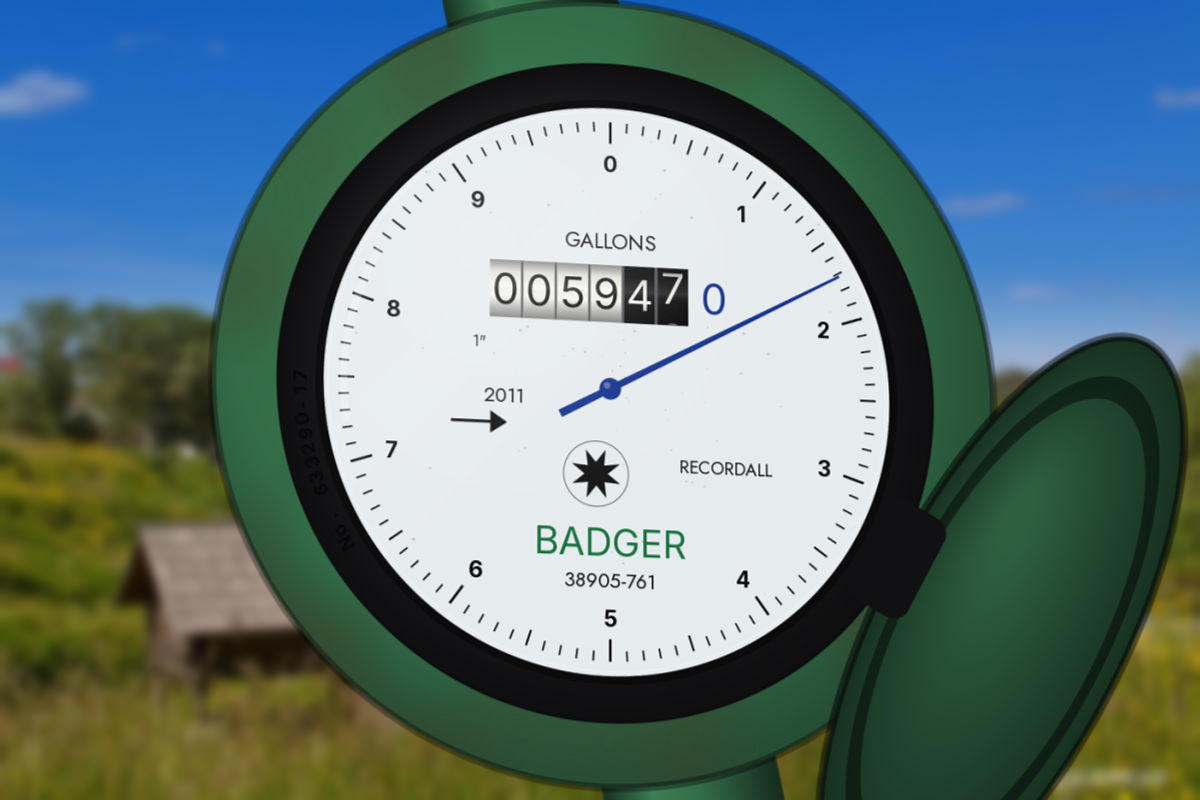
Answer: 59471.7 gal
